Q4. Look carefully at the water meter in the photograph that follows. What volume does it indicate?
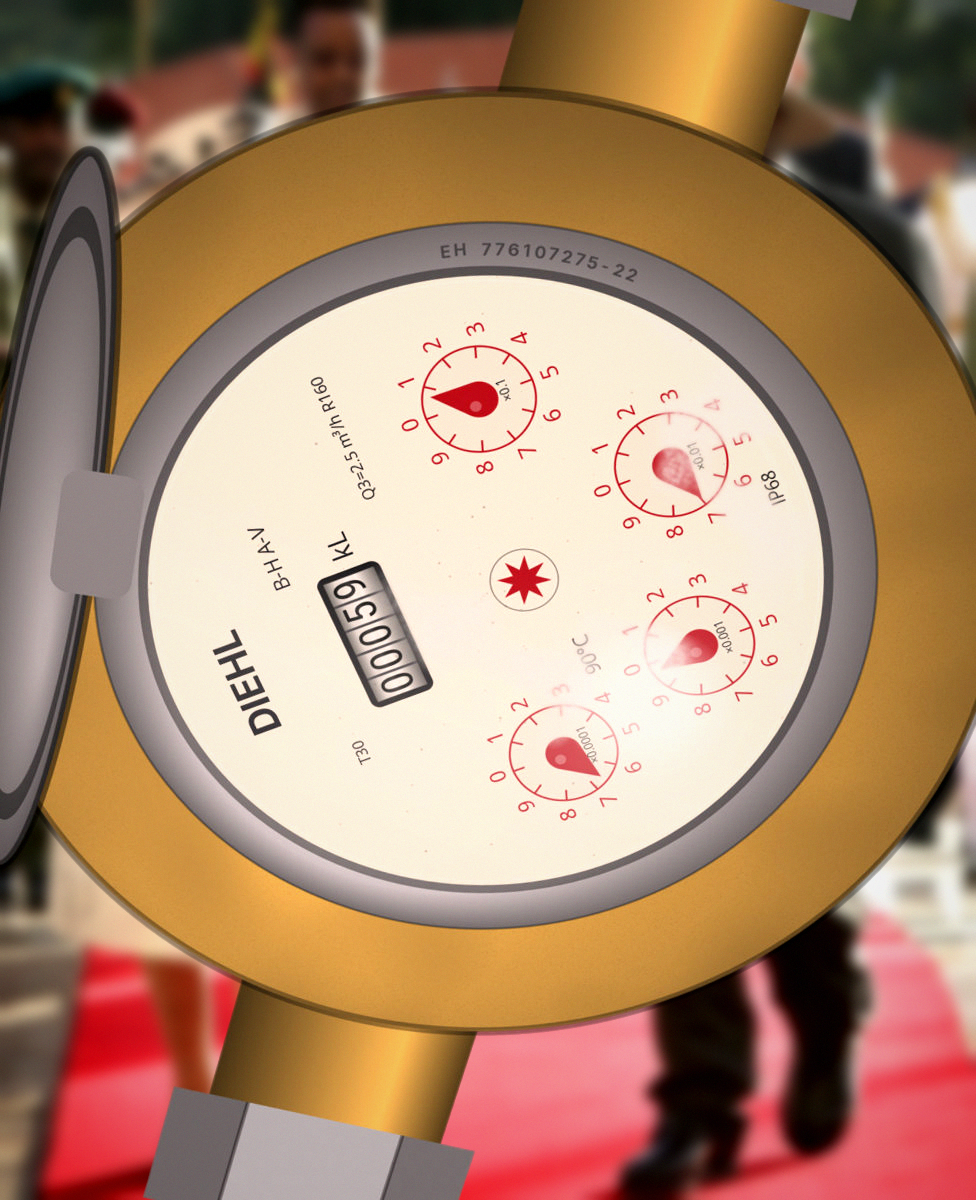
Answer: 59.0696 kL
